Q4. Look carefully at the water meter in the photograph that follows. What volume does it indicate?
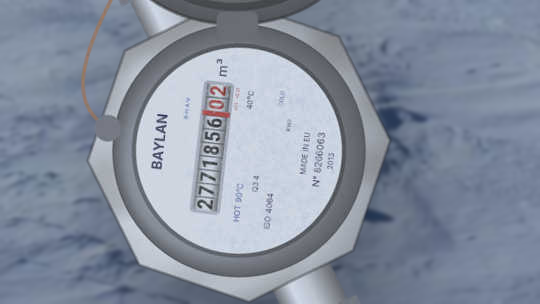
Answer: 2771856.02 m³
